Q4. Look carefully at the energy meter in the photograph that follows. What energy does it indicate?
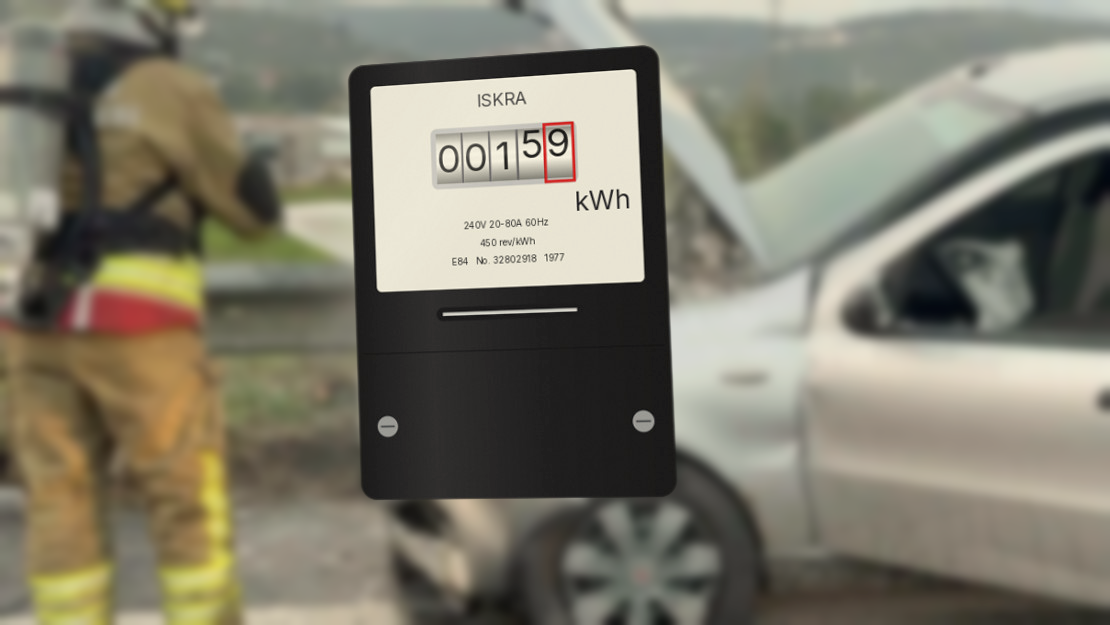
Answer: 15.9 kWh
